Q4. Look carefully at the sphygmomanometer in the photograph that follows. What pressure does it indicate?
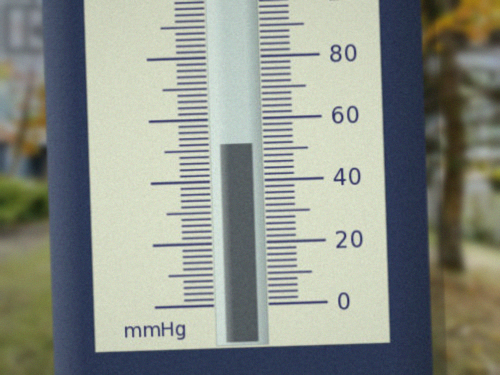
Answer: 52 mmHg
